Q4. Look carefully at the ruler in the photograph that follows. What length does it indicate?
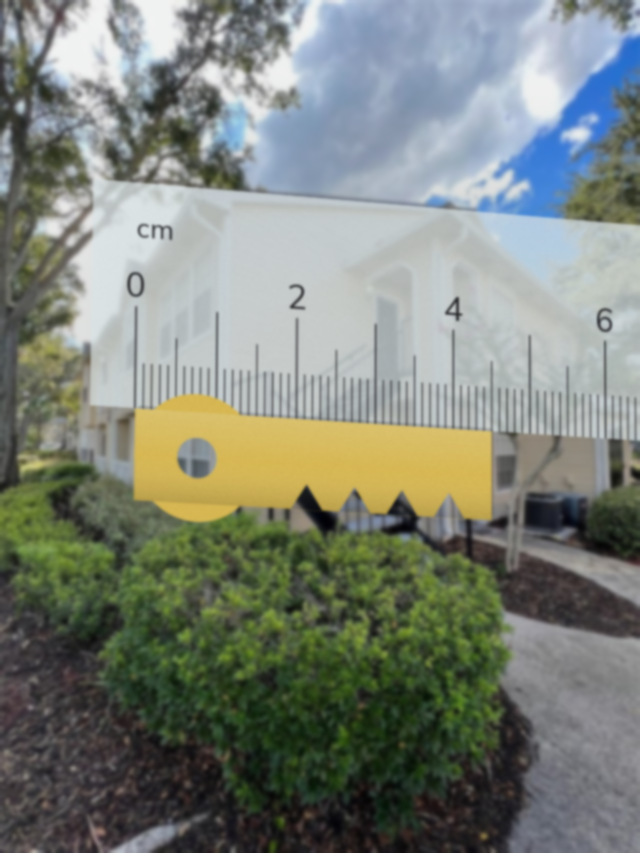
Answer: 4.5 cm
